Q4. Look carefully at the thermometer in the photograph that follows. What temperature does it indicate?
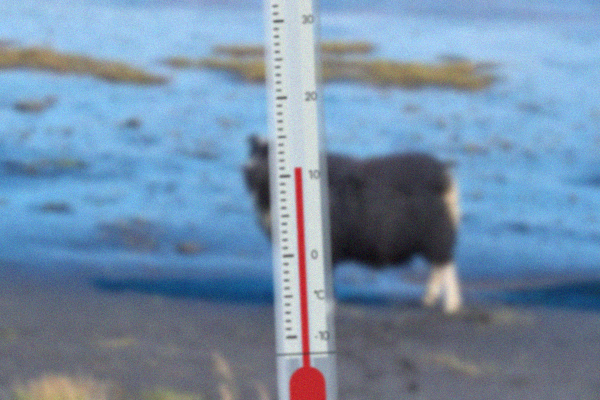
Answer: 11 °C
